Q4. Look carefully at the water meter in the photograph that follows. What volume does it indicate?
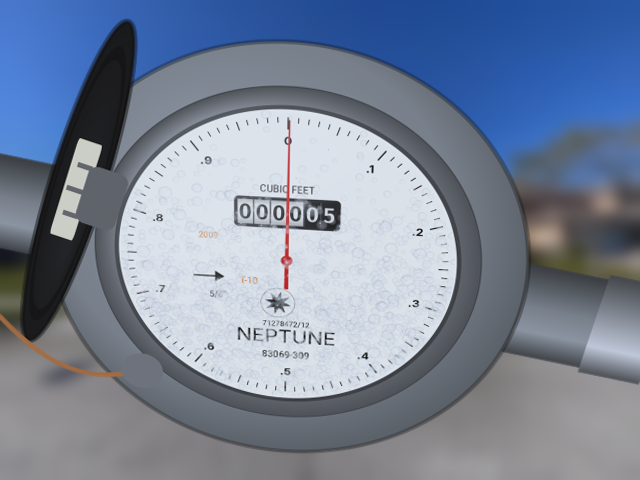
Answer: 5.00 ft³
